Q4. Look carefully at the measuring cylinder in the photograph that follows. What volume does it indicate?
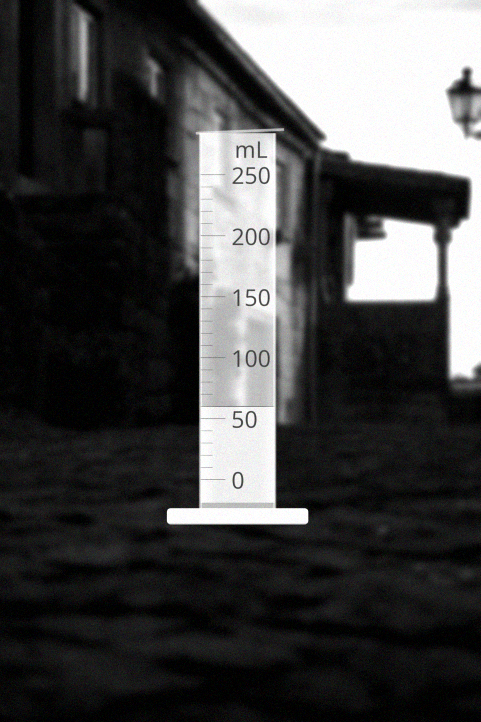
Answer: 60 mL
